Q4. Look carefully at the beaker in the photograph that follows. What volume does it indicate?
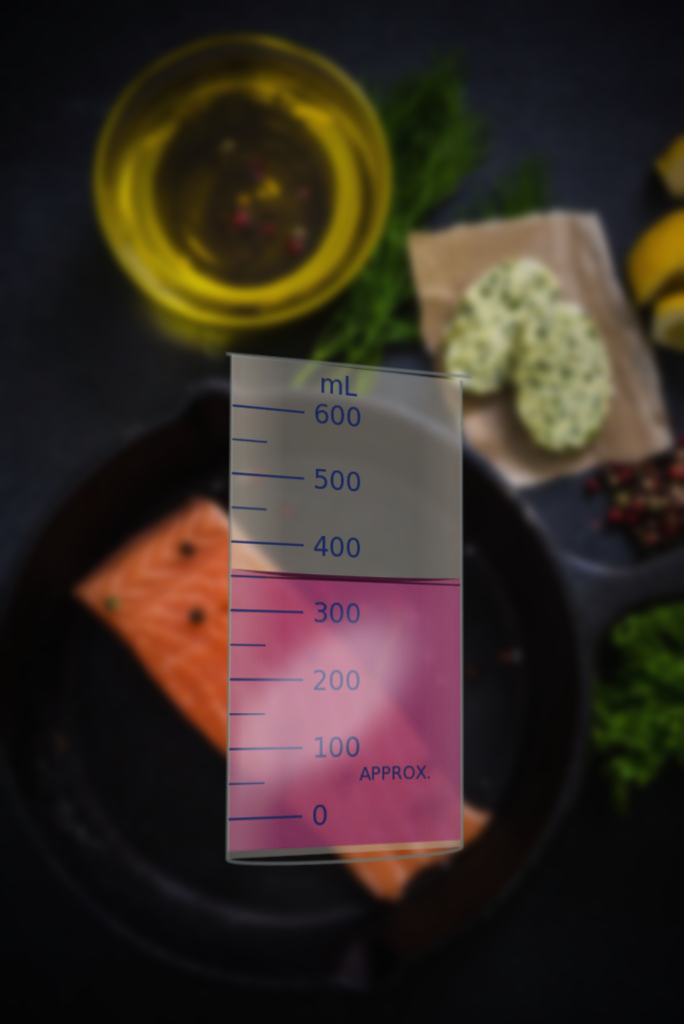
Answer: 350 mL
